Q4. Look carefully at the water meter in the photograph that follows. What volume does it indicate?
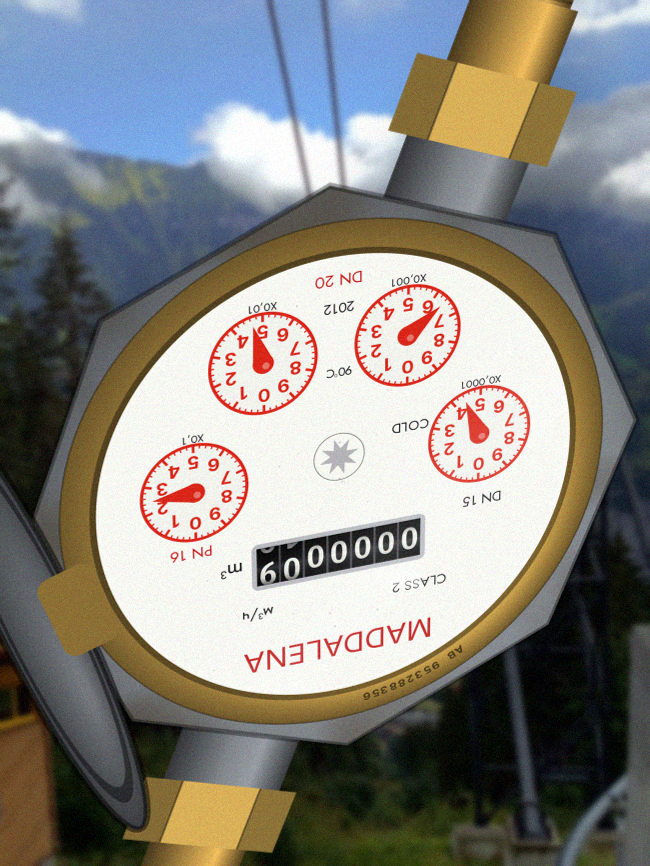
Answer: 9.2464 m³
